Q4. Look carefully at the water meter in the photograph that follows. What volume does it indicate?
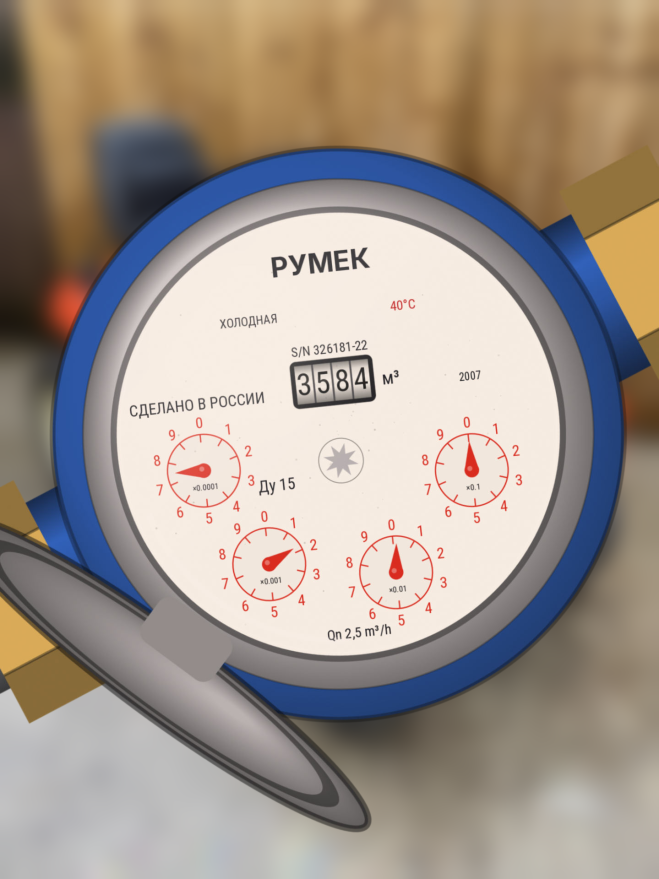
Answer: 3584.0017 m³
